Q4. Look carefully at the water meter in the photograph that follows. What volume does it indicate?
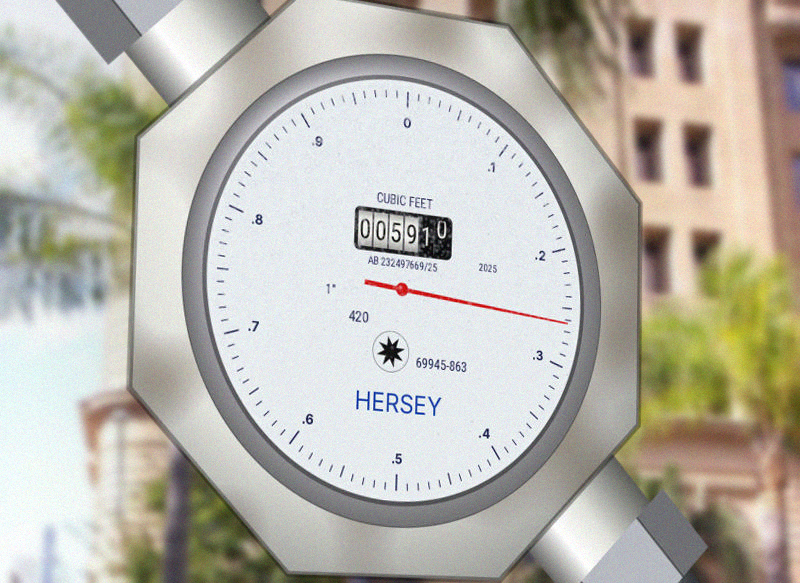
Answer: 5910.26 ft³
